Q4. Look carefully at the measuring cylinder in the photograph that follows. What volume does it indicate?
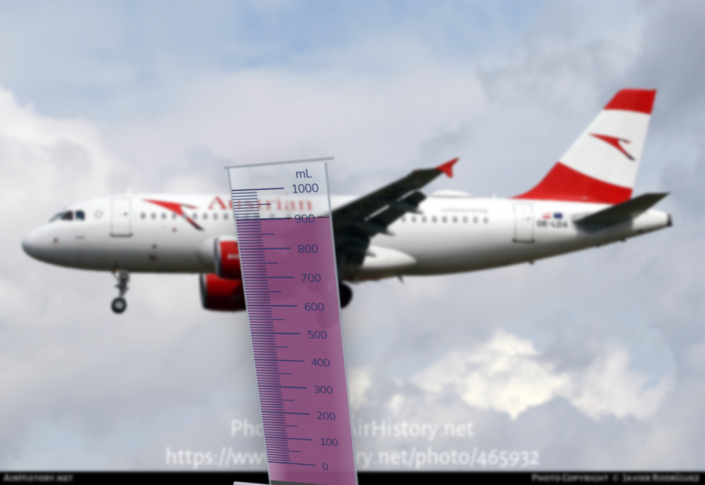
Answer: 900 mL
